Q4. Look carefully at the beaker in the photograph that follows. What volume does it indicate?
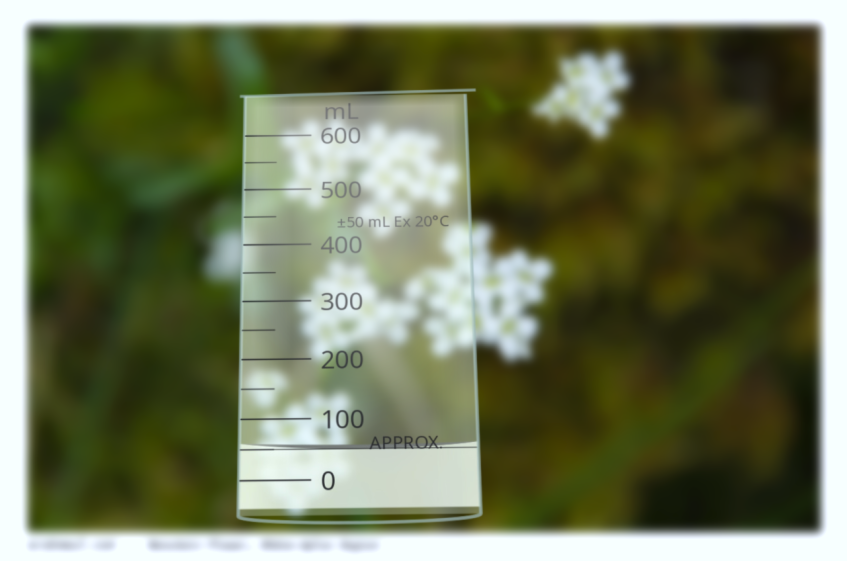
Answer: 50 mL
